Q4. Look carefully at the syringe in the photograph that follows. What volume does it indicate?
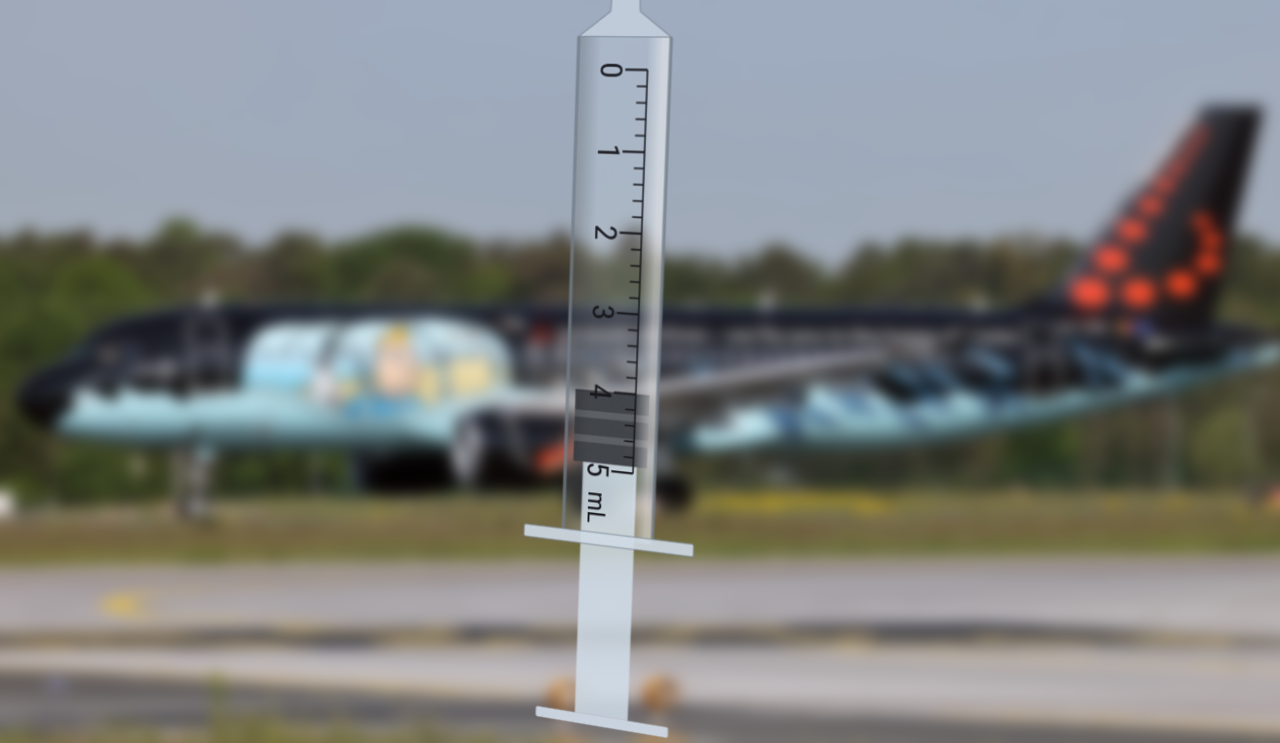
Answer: 4 mL
